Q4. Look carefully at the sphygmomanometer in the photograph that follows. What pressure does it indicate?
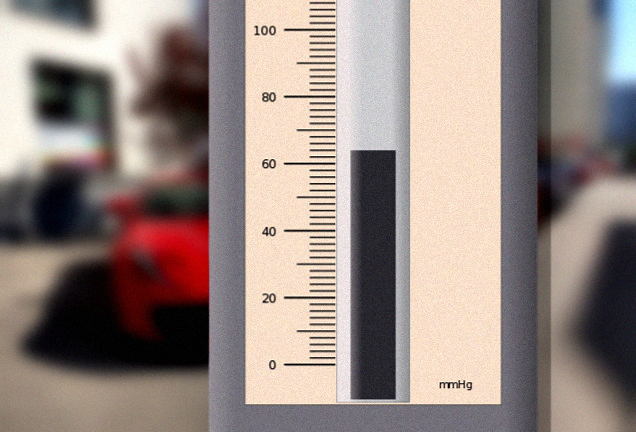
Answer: 64 mmHg
